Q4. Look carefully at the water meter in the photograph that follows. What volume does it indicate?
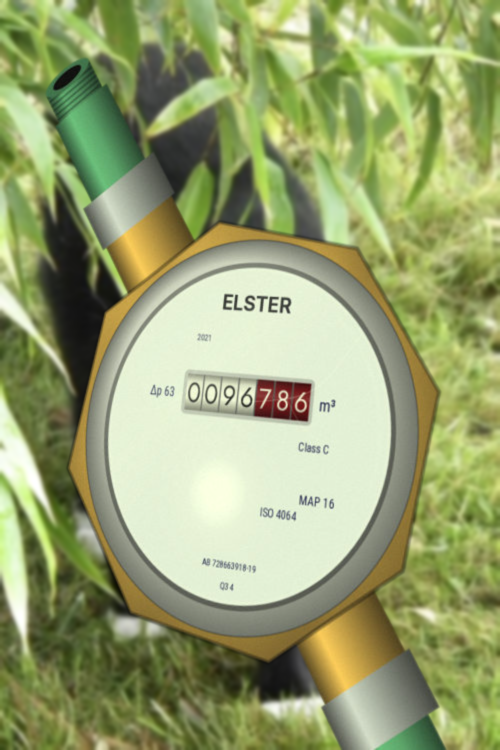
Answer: 96.786 m³
